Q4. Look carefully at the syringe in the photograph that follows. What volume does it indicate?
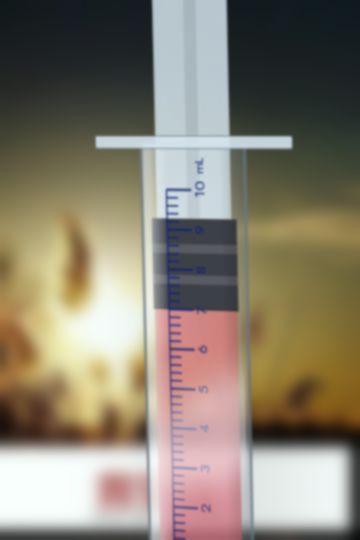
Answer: 7 mL
